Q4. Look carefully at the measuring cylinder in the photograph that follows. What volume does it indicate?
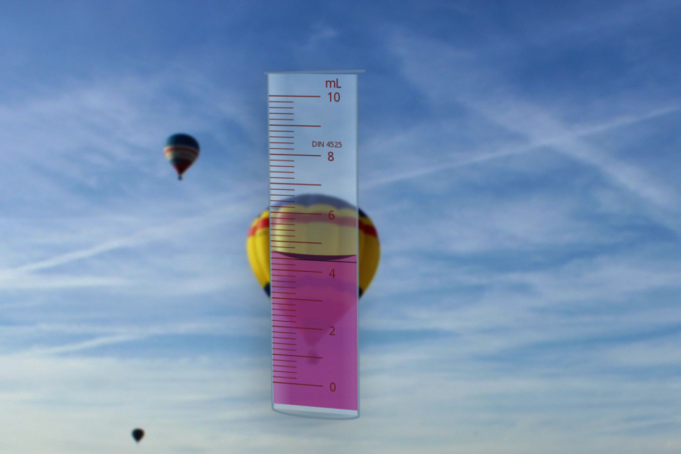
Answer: 4.4 mL
